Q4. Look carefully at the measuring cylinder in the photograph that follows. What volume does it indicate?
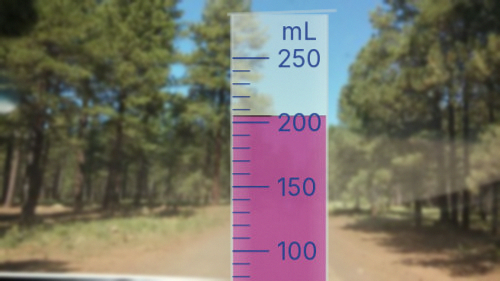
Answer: 205 mL
